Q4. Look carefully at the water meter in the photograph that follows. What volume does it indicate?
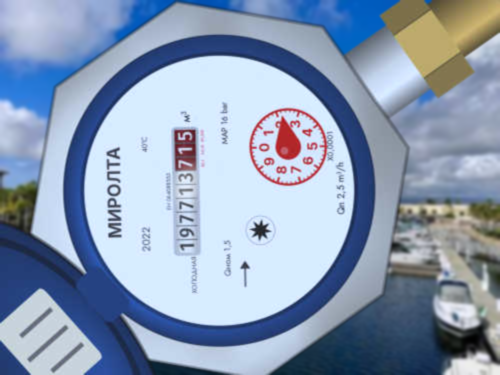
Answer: 197713.7152 m³
